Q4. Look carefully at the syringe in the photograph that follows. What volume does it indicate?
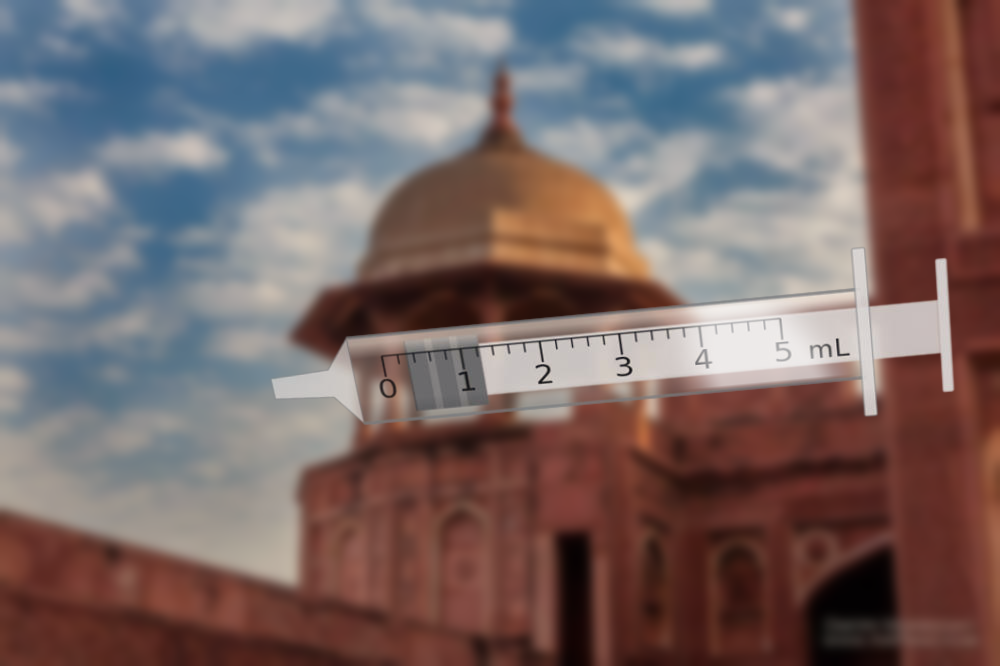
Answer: 0.3 mL
